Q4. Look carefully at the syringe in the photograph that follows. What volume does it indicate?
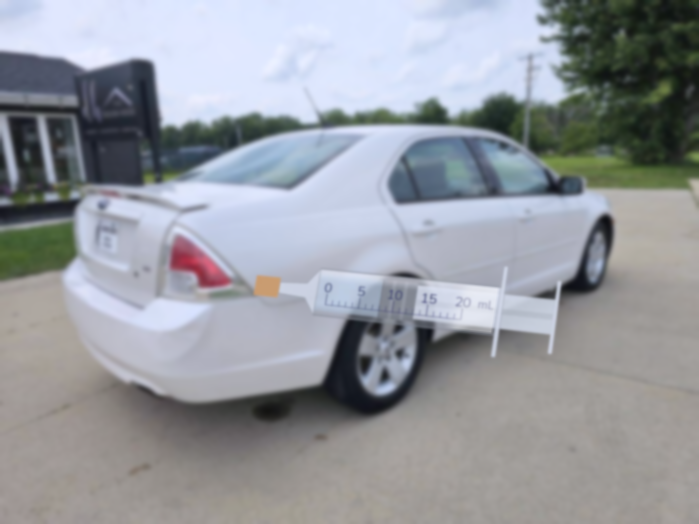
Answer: 8 mL
